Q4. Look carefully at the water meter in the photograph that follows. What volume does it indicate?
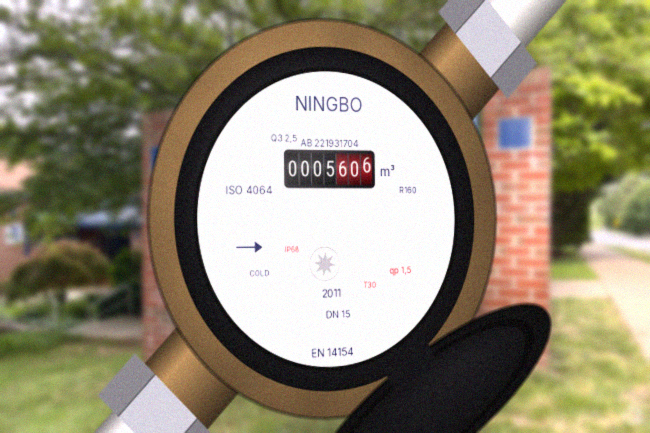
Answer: 5.606 m³
